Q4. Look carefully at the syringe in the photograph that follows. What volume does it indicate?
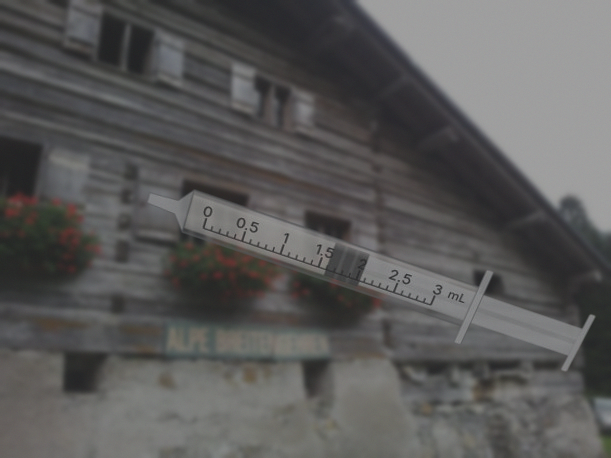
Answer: 1.6 mL
